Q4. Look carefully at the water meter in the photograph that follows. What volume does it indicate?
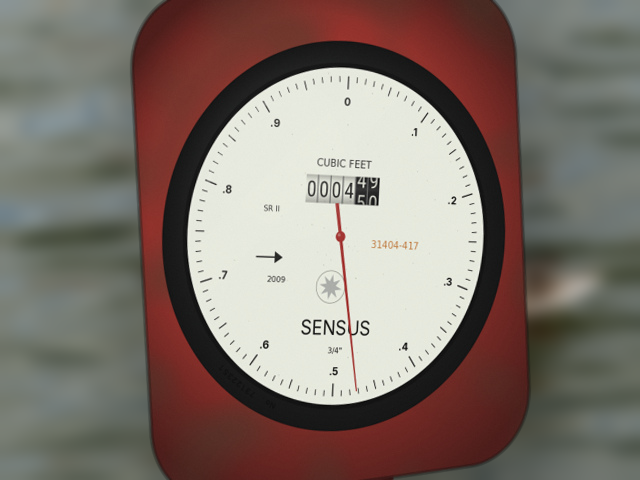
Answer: 449.47 ft³
